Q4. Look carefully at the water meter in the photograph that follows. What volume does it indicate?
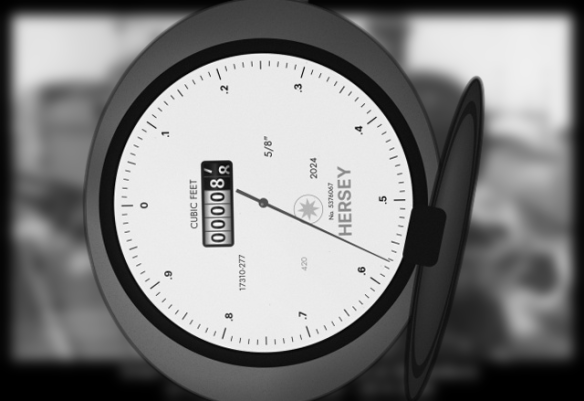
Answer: 87.57 ft³
